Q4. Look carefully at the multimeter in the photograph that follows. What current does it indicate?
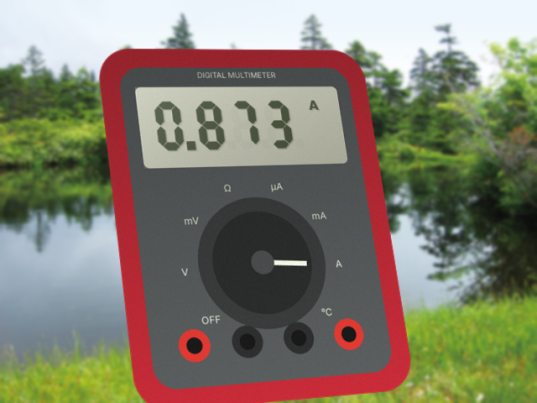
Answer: 0.873 A
